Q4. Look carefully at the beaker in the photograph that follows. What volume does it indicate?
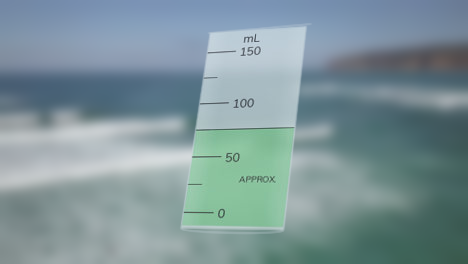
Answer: 75 mL
